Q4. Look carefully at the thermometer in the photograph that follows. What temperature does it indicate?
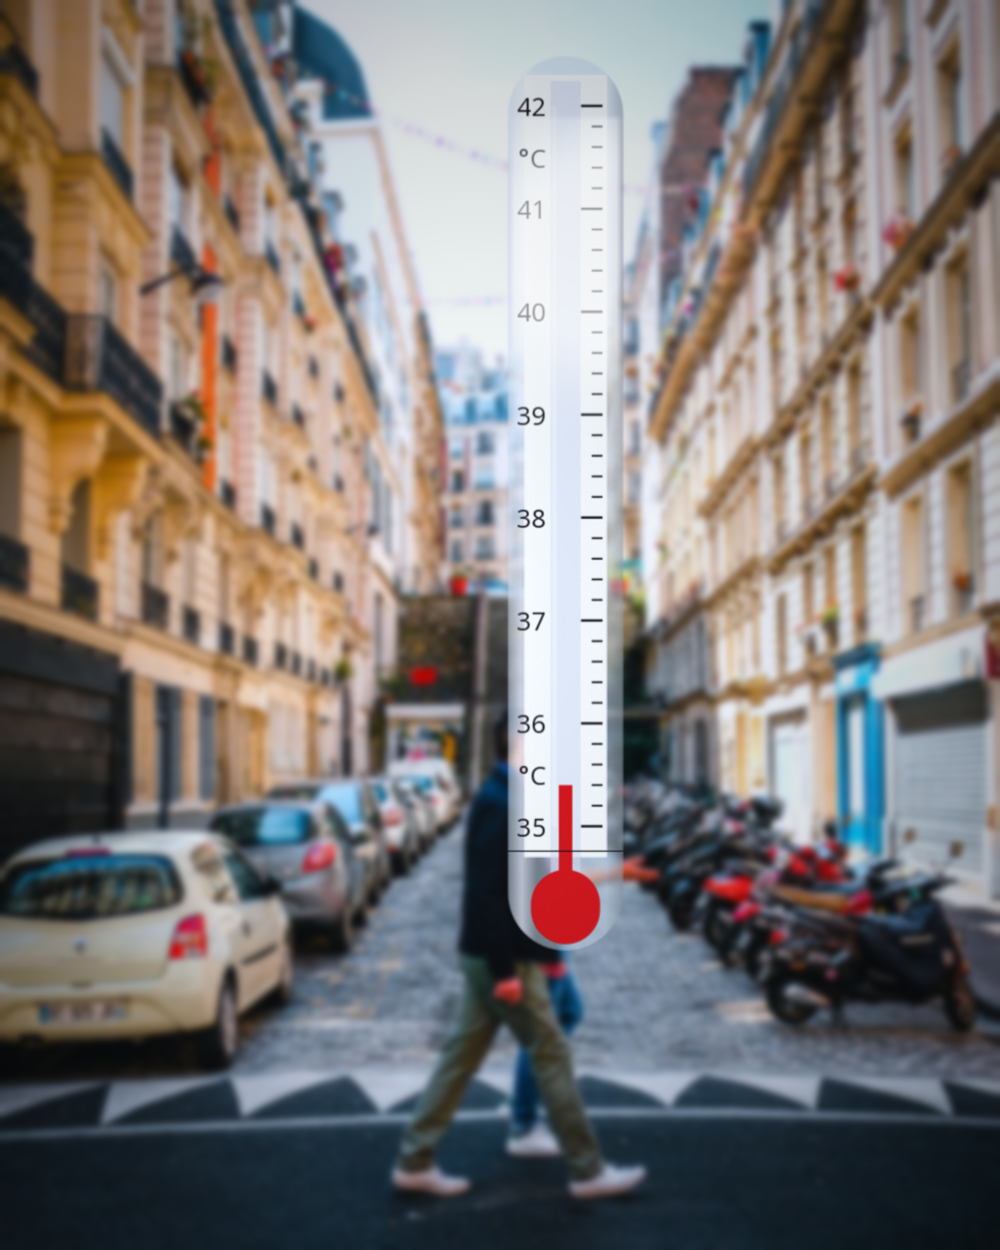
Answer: 35.4 °C
